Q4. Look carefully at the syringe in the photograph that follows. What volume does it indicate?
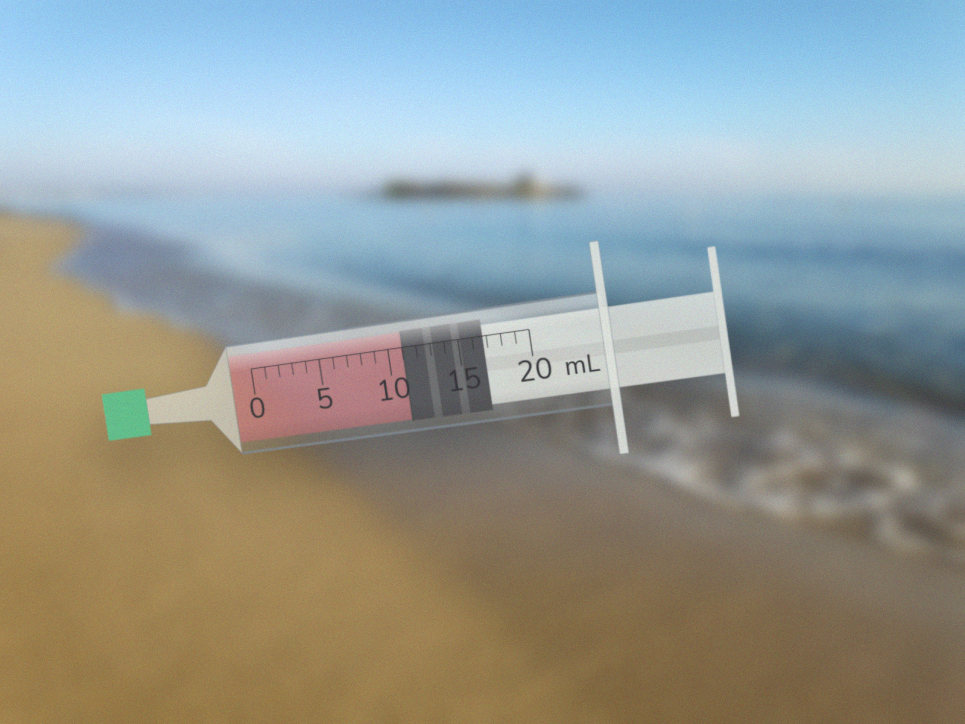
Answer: 11 mL
